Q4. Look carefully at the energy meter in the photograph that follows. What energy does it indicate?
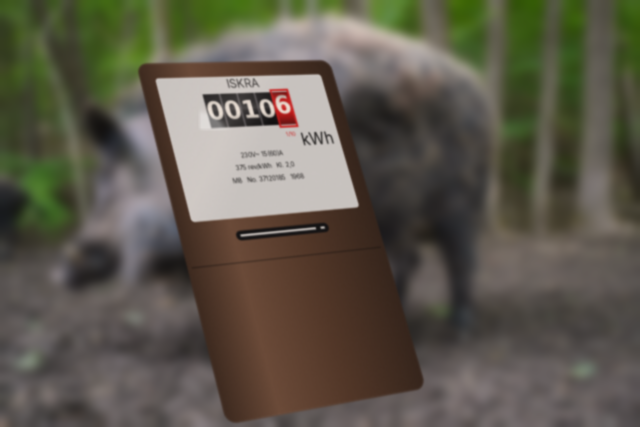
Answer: 10.6 kWh
